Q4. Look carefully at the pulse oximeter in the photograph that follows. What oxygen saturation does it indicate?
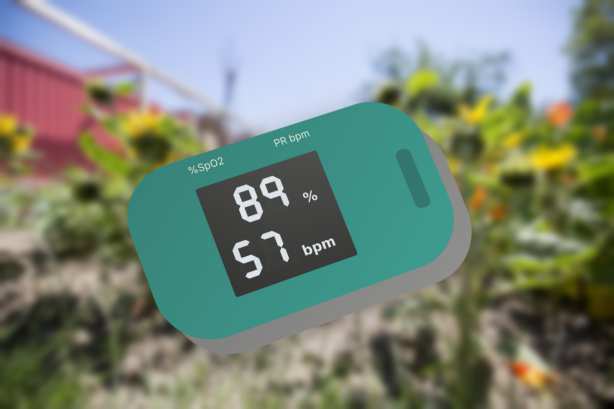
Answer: 89 %
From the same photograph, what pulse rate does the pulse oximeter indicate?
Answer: 57 bpm
